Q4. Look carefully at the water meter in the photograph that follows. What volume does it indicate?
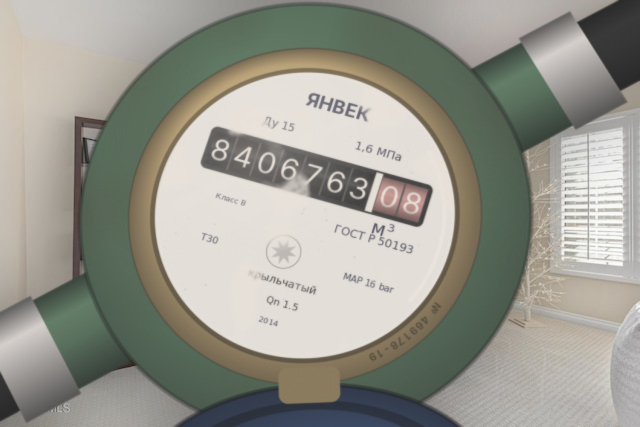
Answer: 8406763.08 m³
